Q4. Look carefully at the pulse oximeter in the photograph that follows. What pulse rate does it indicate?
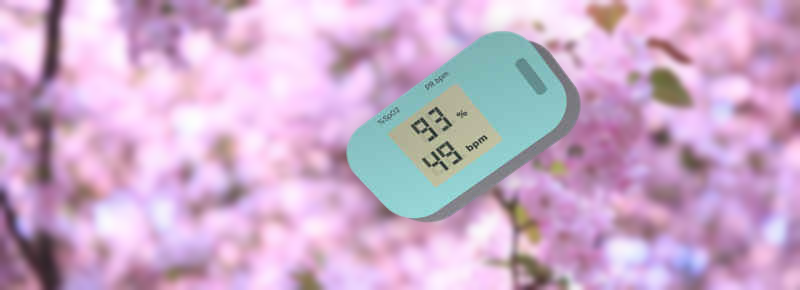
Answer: 49 bpm
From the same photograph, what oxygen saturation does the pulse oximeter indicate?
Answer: 93 %
